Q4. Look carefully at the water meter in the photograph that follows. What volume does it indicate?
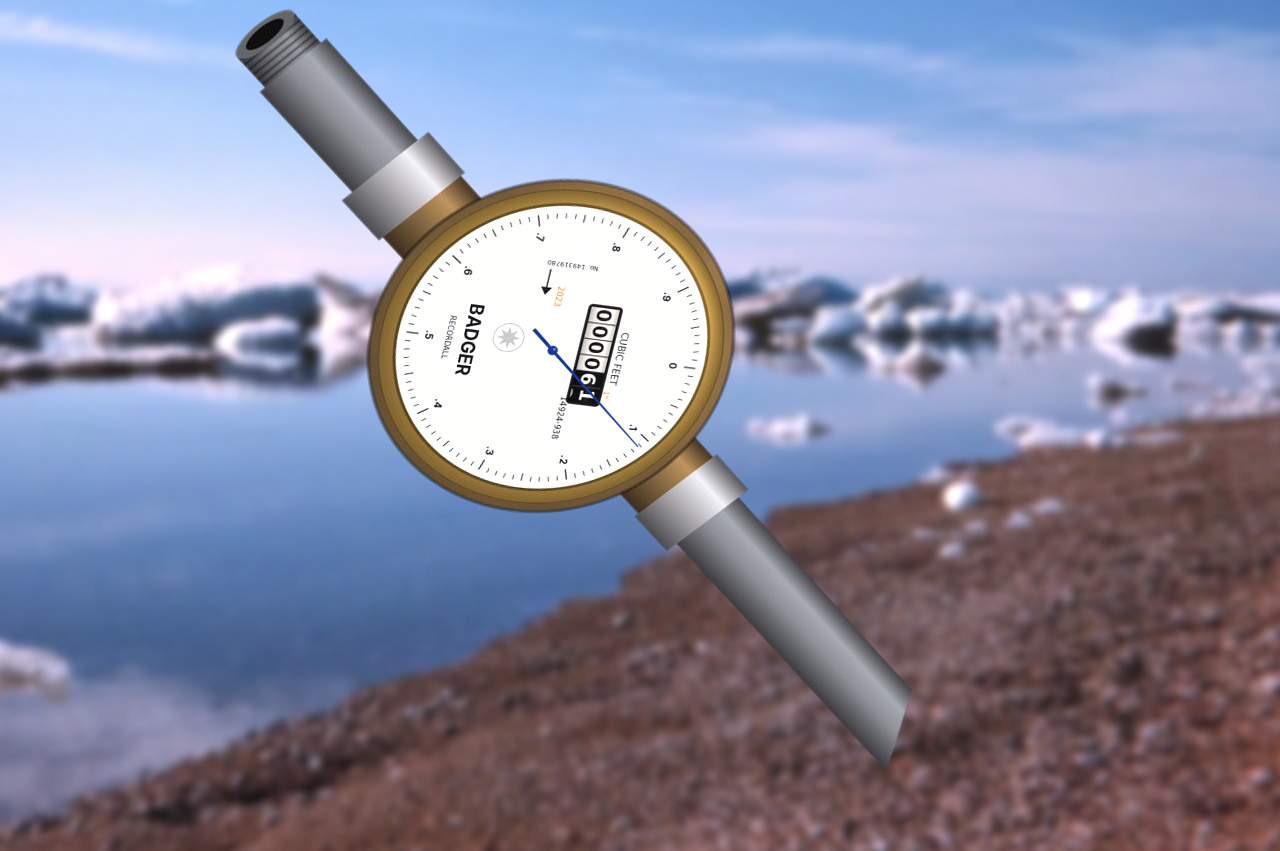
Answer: 61.11 ft³
